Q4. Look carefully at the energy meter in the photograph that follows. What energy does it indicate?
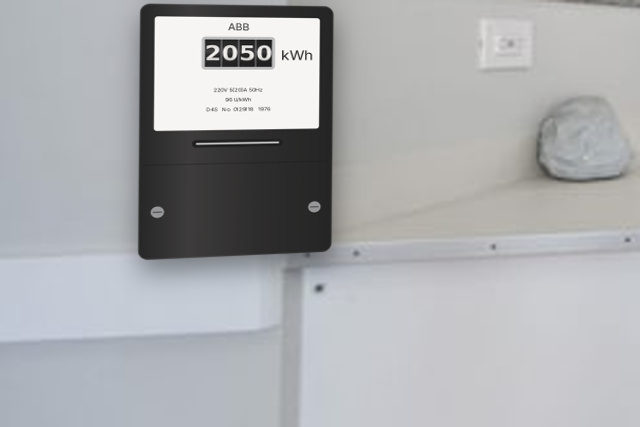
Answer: 2050 kWh
